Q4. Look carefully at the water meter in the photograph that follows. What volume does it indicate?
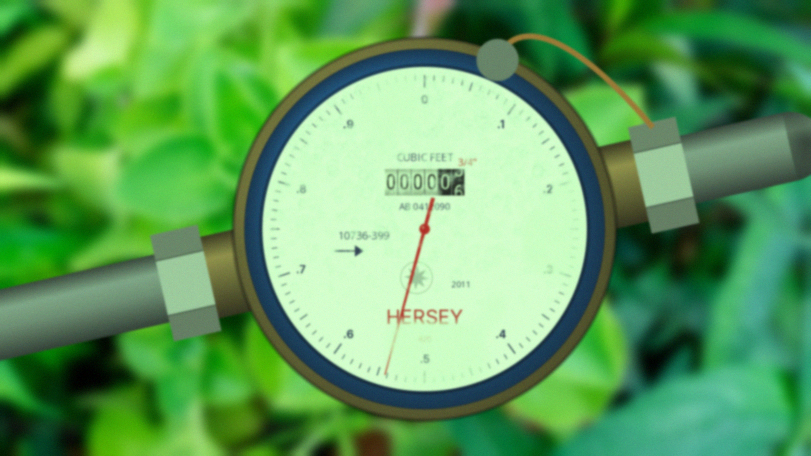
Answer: 5.54 ft³
